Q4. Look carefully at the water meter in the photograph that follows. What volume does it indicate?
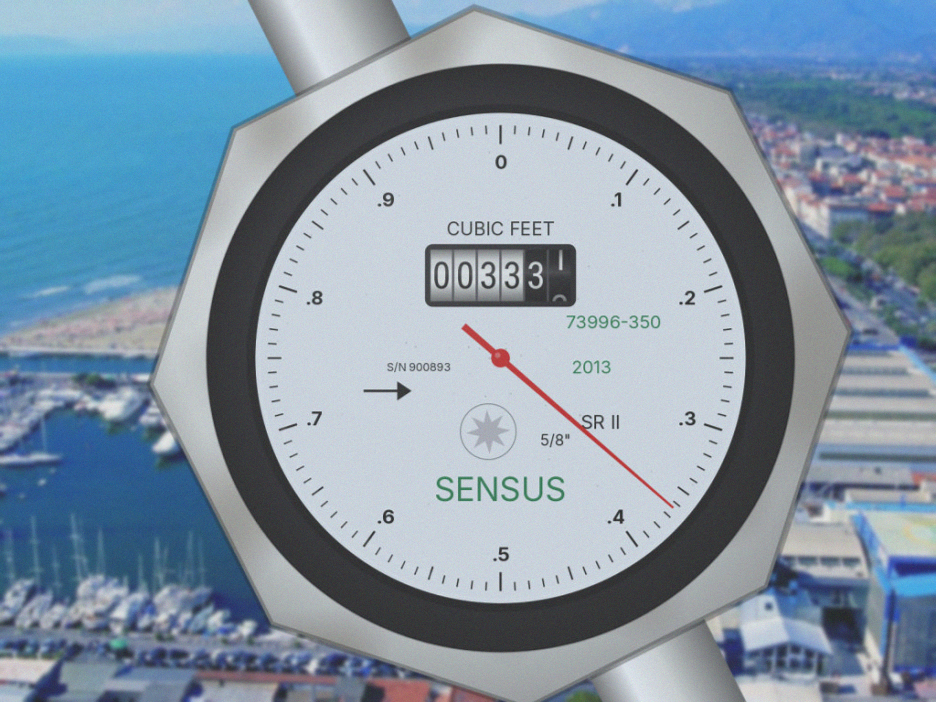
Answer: 3331.36 ft³
